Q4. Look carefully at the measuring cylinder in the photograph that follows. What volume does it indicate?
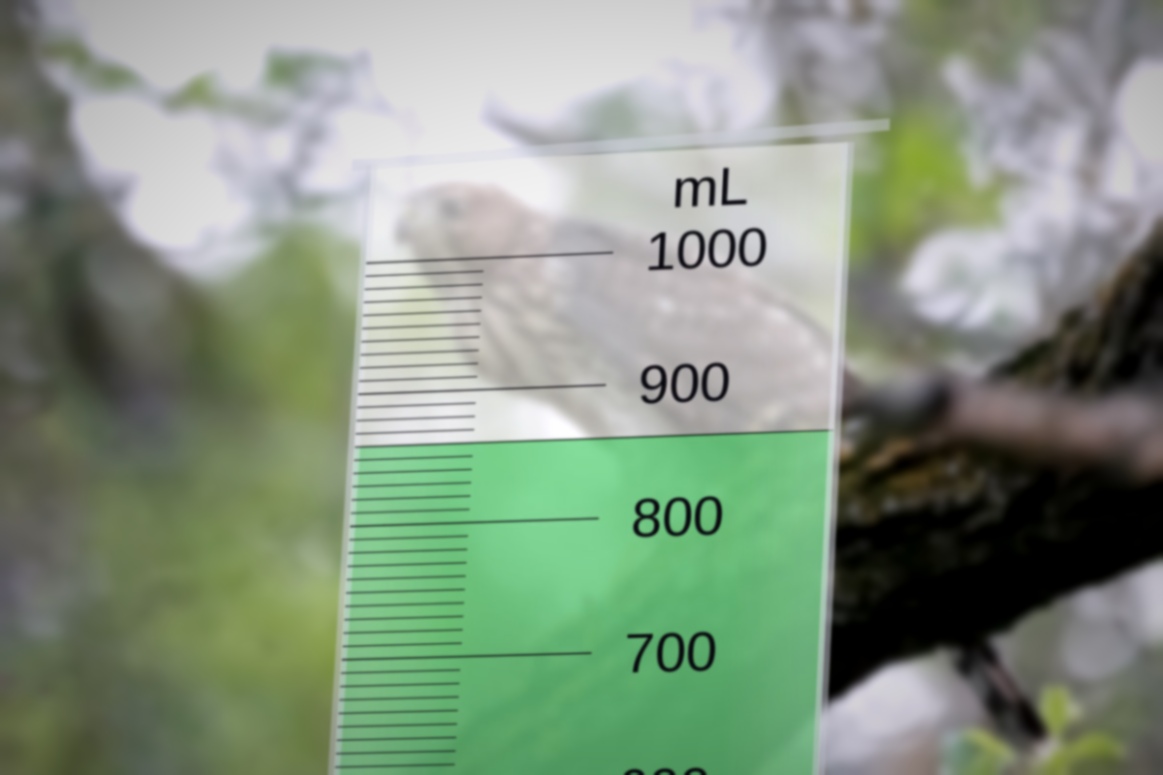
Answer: 860 mL
